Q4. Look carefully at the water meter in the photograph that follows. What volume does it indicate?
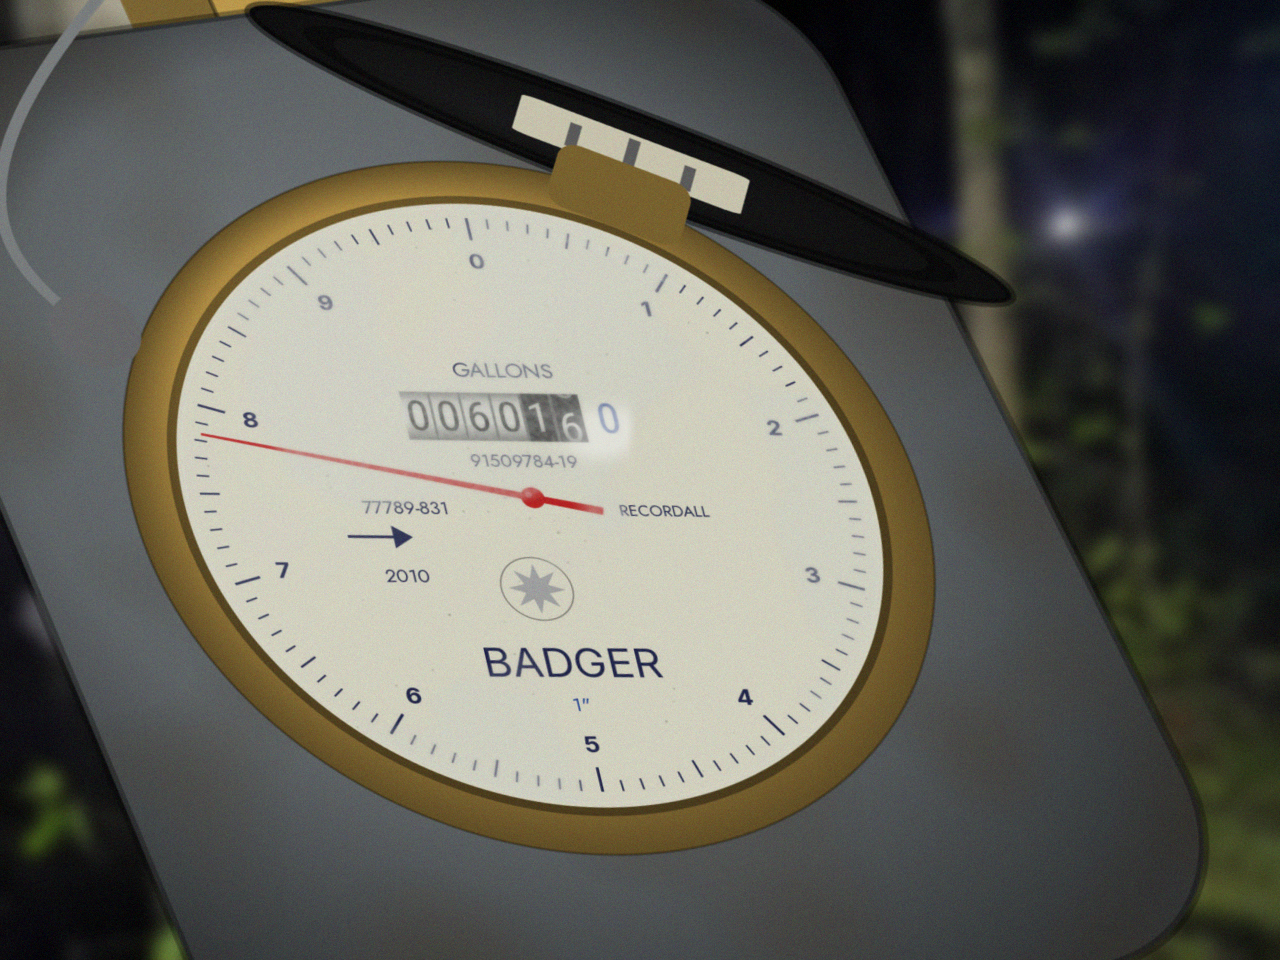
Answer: 60157.8 gal
